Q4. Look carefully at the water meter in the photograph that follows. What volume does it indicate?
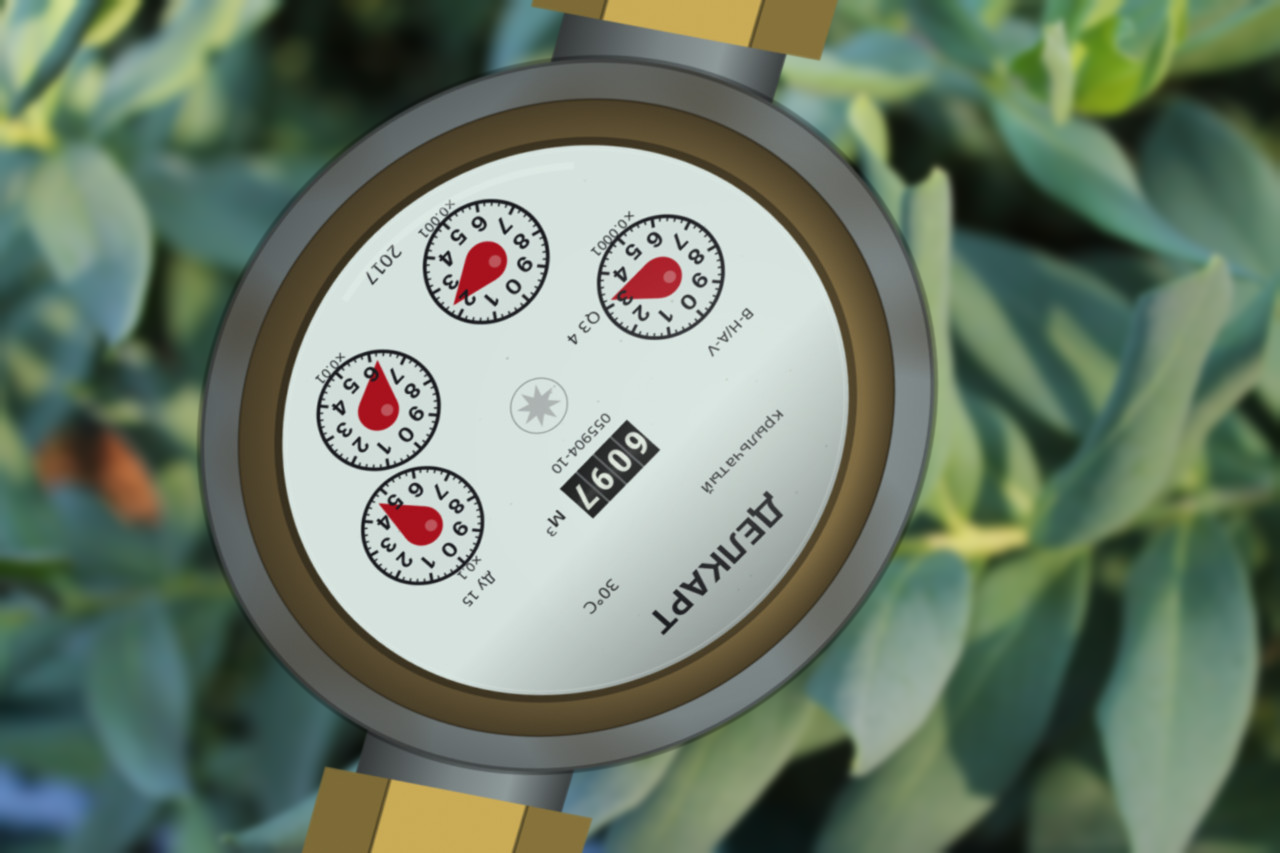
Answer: 6097.4623 m³
